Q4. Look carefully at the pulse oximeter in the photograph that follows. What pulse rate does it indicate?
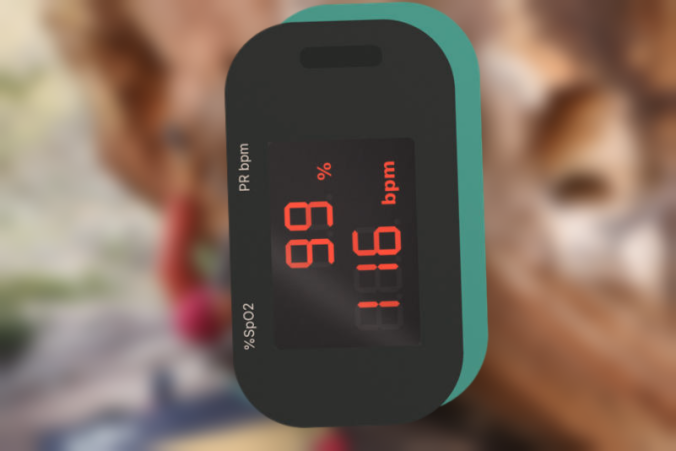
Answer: 116 bpm
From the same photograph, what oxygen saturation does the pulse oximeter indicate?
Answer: 99 %
